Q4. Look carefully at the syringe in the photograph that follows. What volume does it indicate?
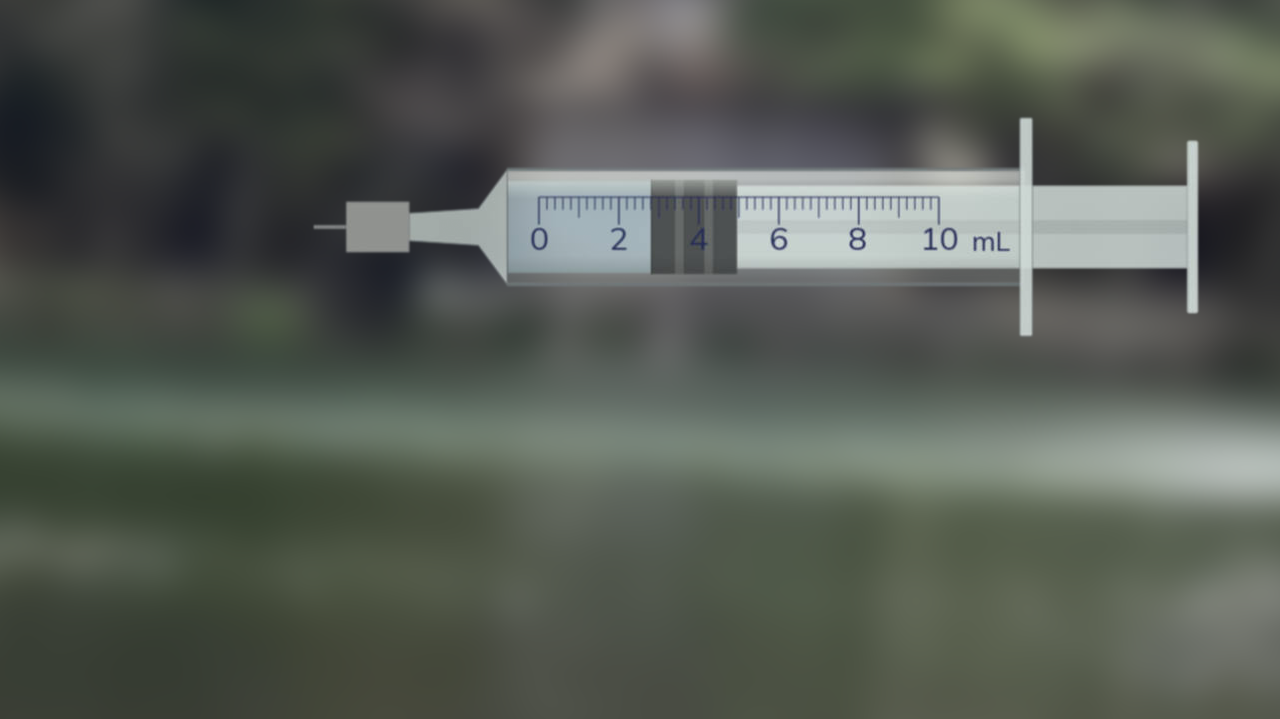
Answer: 2.8 mL
